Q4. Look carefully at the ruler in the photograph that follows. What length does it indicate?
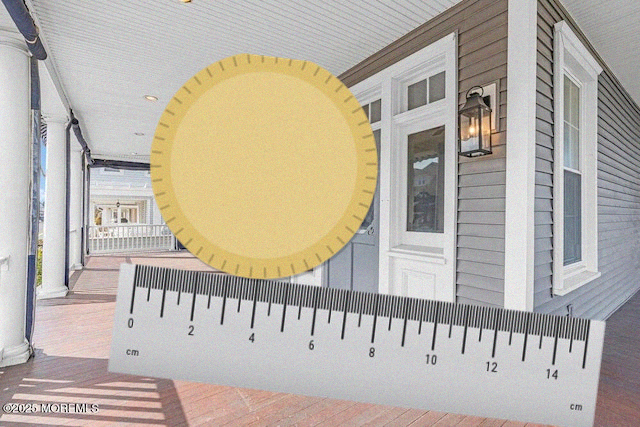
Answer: 7.5 cm
